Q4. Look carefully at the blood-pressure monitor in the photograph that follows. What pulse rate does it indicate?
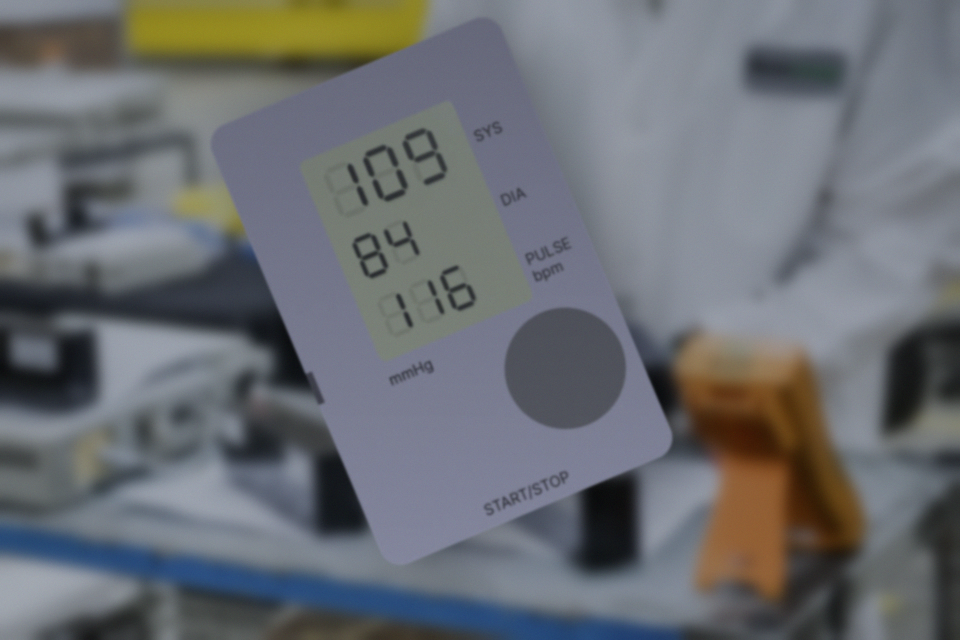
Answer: 116 bpm
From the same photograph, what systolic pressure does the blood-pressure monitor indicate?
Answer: 109 mmHg
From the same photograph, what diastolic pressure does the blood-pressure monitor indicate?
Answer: 84 mmHg
